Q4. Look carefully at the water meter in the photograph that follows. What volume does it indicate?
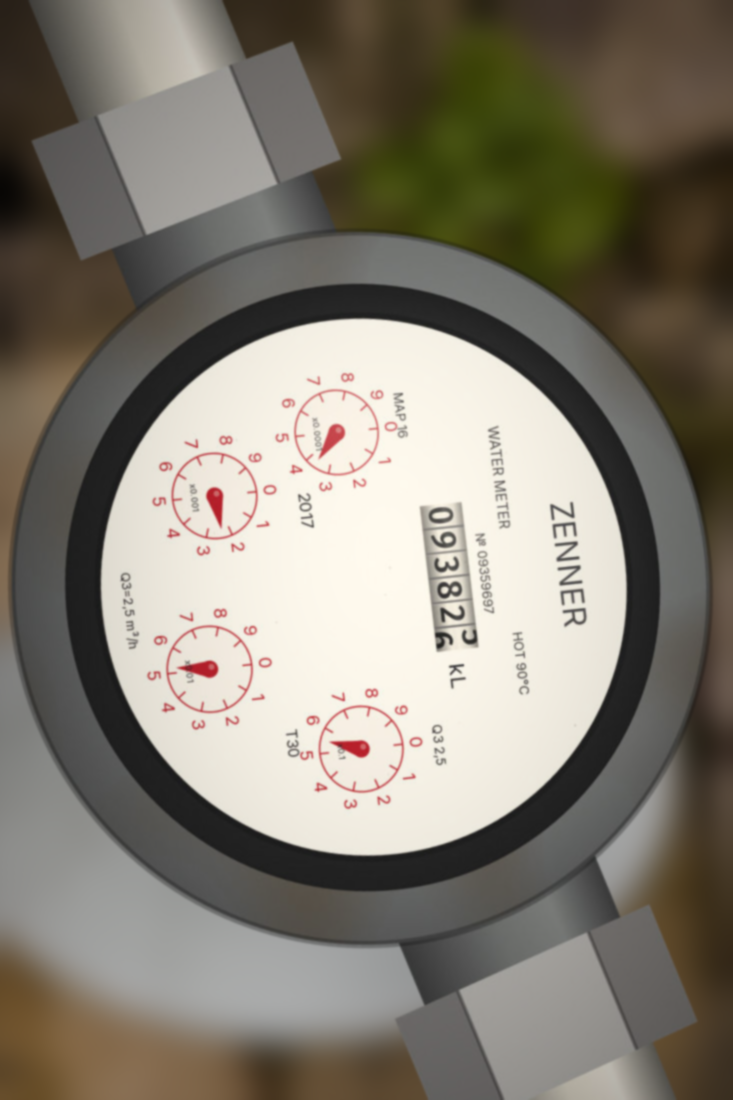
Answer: 93825.5523 kL
